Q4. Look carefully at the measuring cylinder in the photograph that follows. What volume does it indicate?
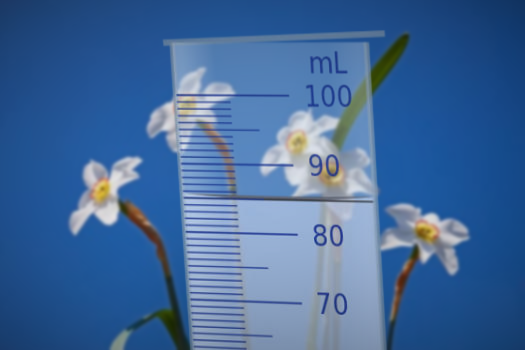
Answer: 85 mL
